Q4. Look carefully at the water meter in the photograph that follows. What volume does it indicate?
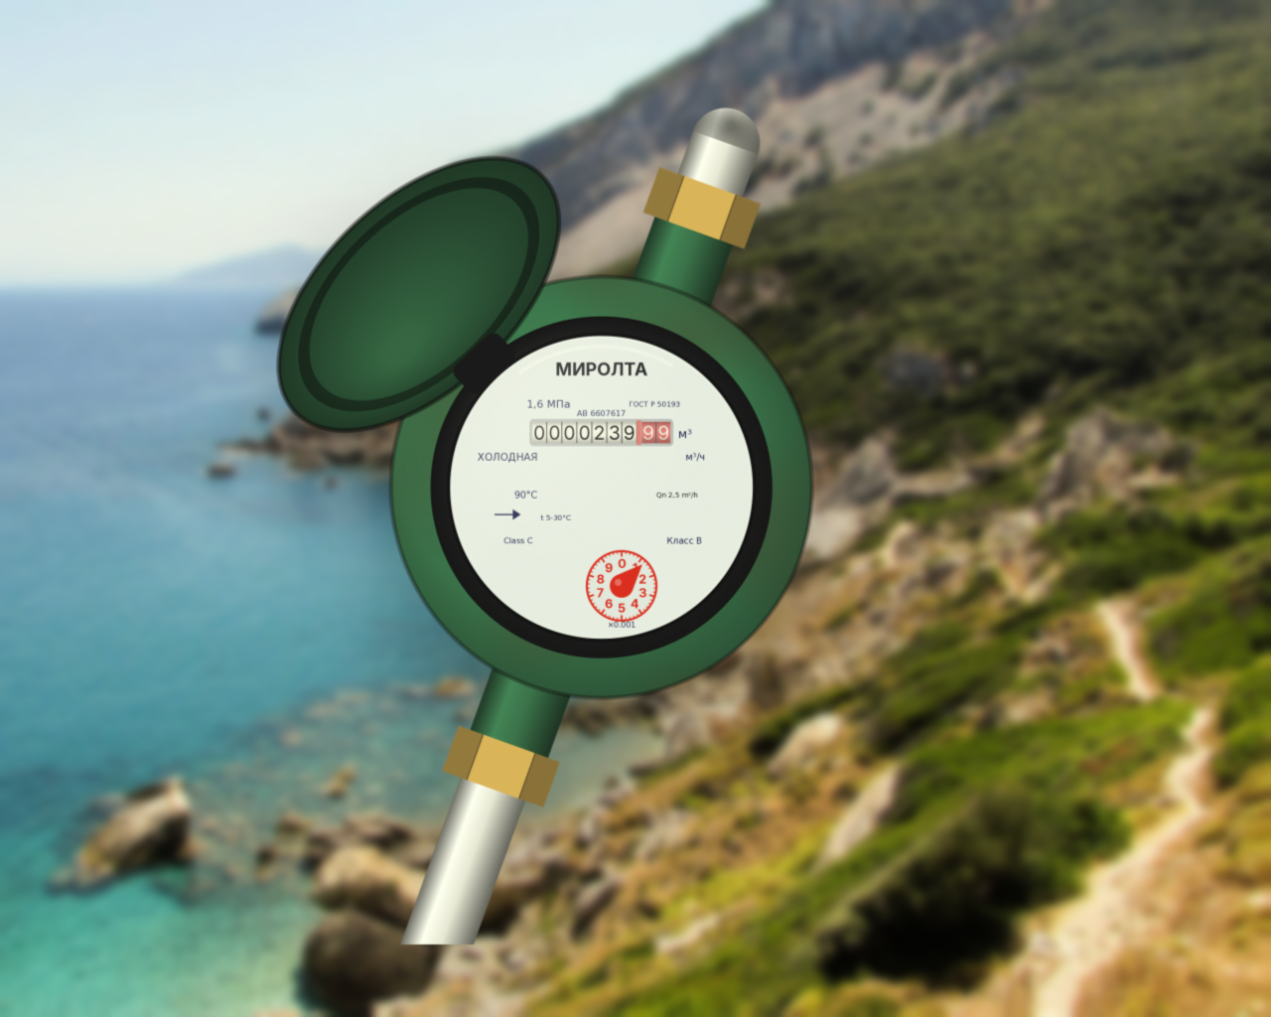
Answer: 239.991 m³
